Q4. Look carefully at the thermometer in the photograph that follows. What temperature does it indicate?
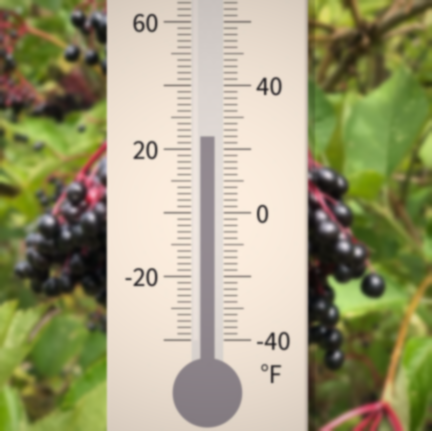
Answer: 24 °F
